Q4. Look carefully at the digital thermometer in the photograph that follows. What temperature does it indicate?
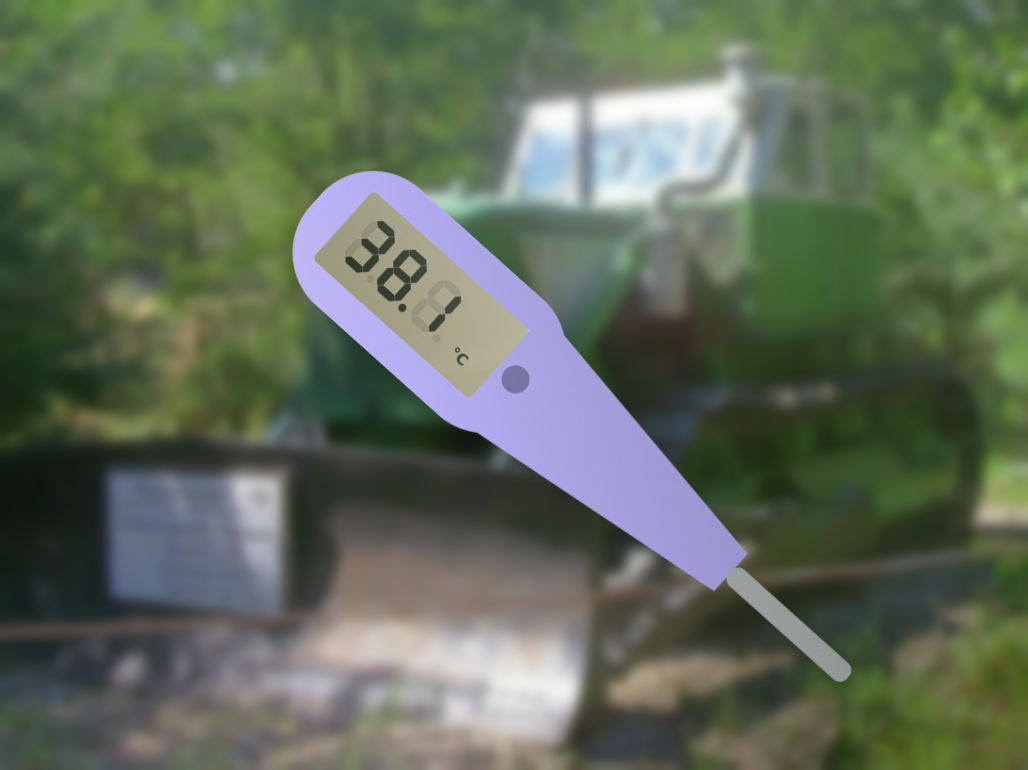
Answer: 38.1 °C
